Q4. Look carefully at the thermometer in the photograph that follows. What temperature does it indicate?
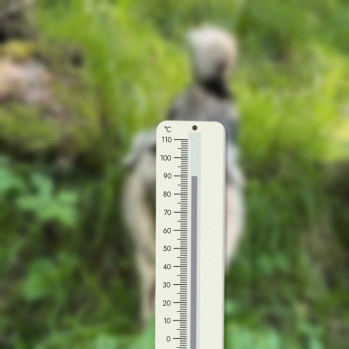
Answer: 90 °C
